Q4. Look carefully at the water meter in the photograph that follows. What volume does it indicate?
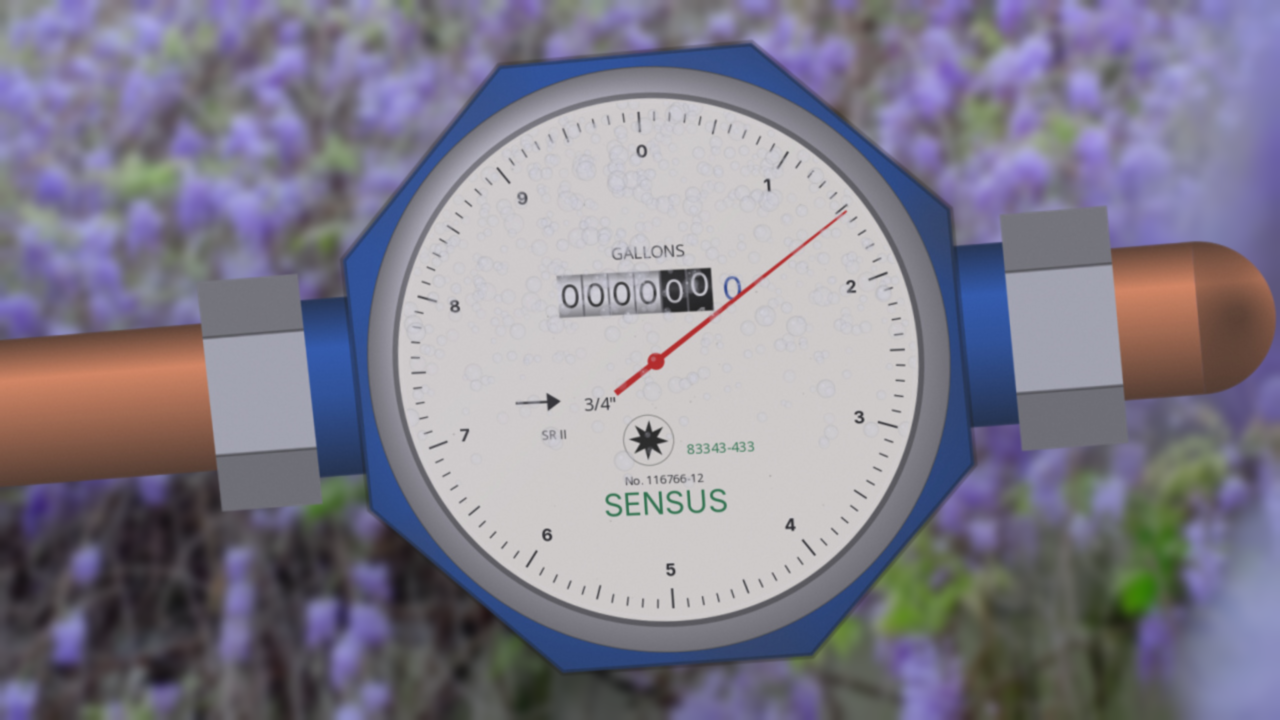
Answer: 1.5 gal
